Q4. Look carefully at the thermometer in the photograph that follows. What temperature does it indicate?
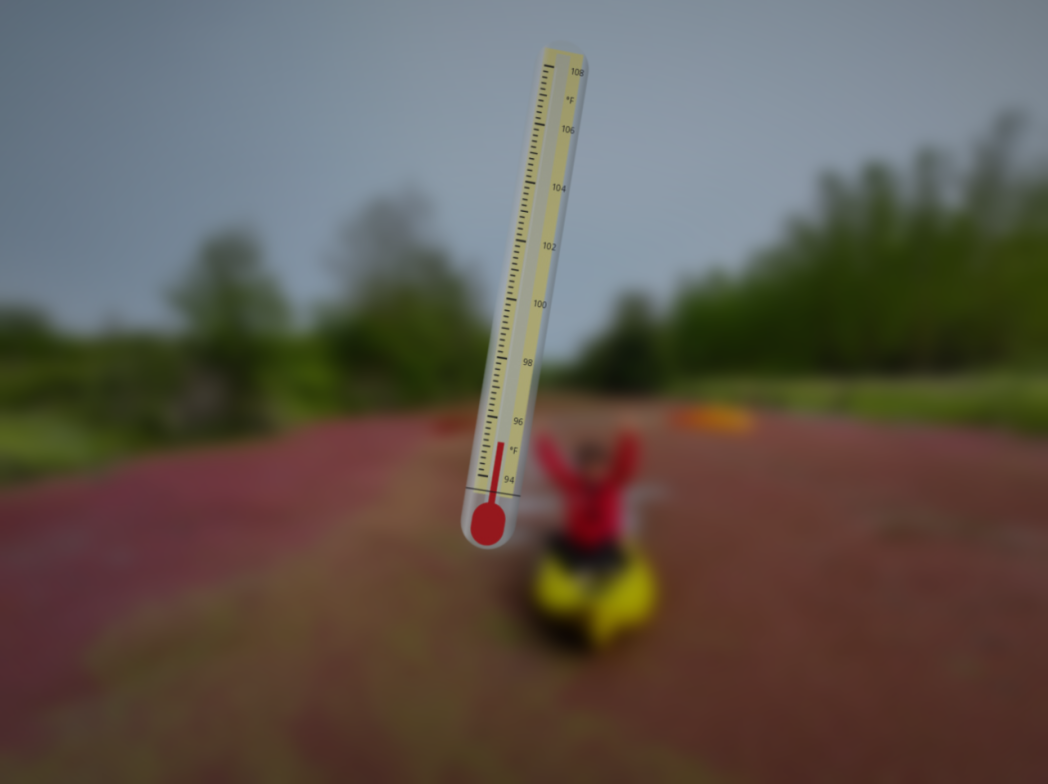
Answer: 95.2 °F
